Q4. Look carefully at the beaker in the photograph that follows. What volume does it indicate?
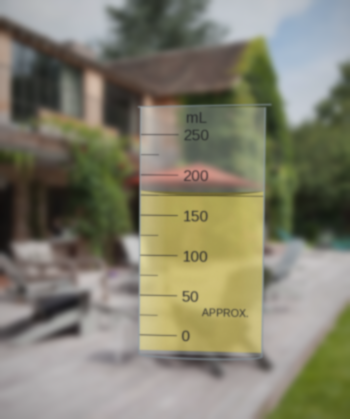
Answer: 175 mL
